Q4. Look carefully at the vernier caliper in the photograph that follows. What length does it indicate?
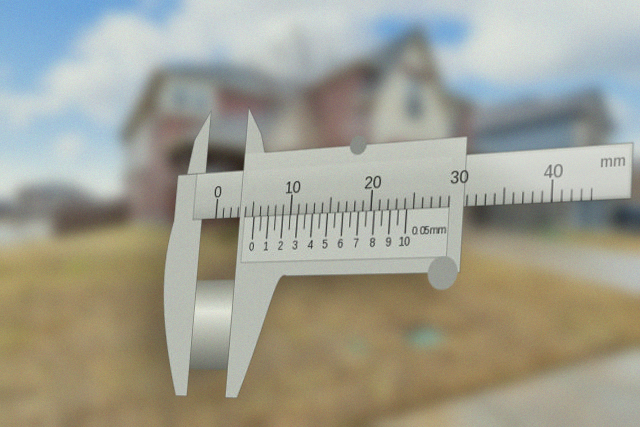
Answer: 5.2 mm
